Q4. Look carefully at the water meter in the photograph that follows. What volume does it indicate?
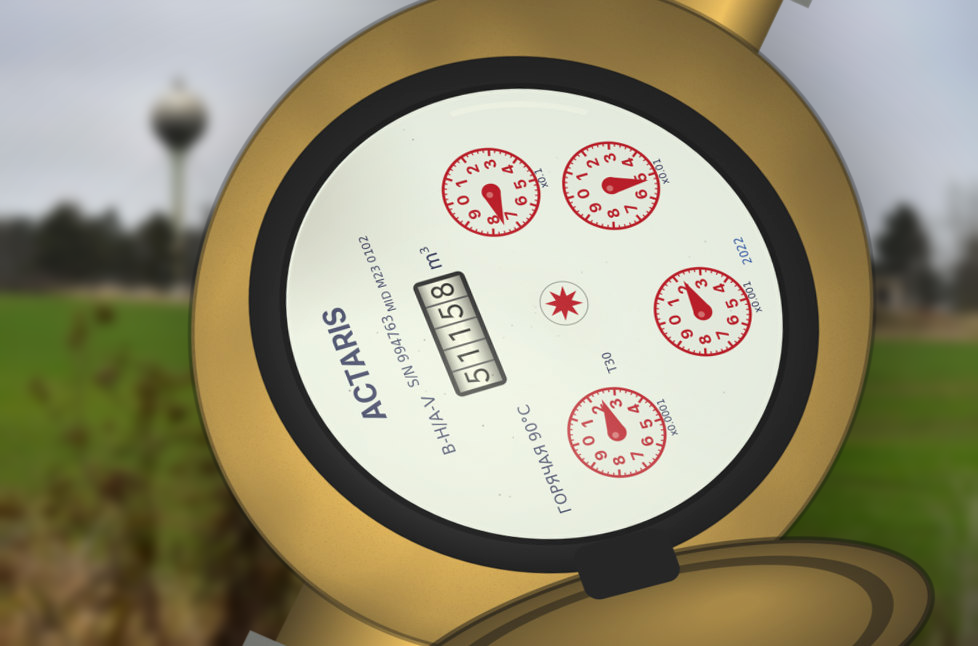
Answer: 51158.7522 m³
